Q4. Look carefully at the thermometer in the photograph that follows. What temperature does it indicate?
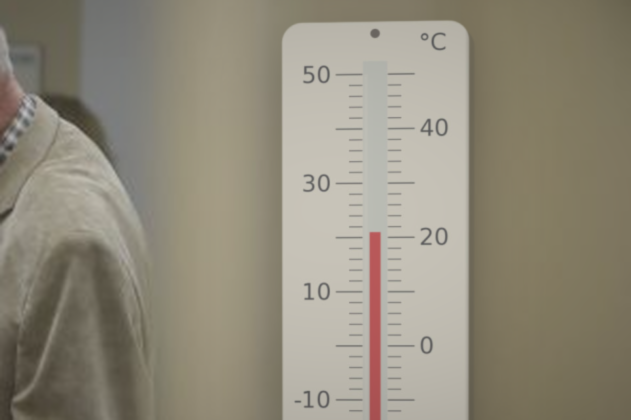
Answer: 21 °C
